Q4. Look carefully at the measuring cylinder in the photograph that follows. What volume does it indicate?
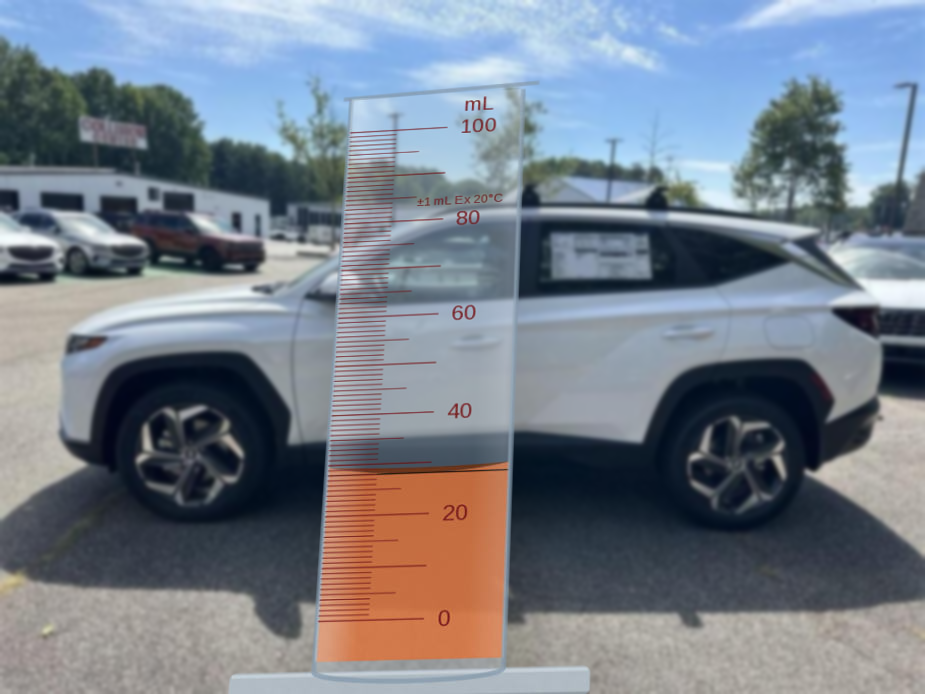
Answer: 28 mL
